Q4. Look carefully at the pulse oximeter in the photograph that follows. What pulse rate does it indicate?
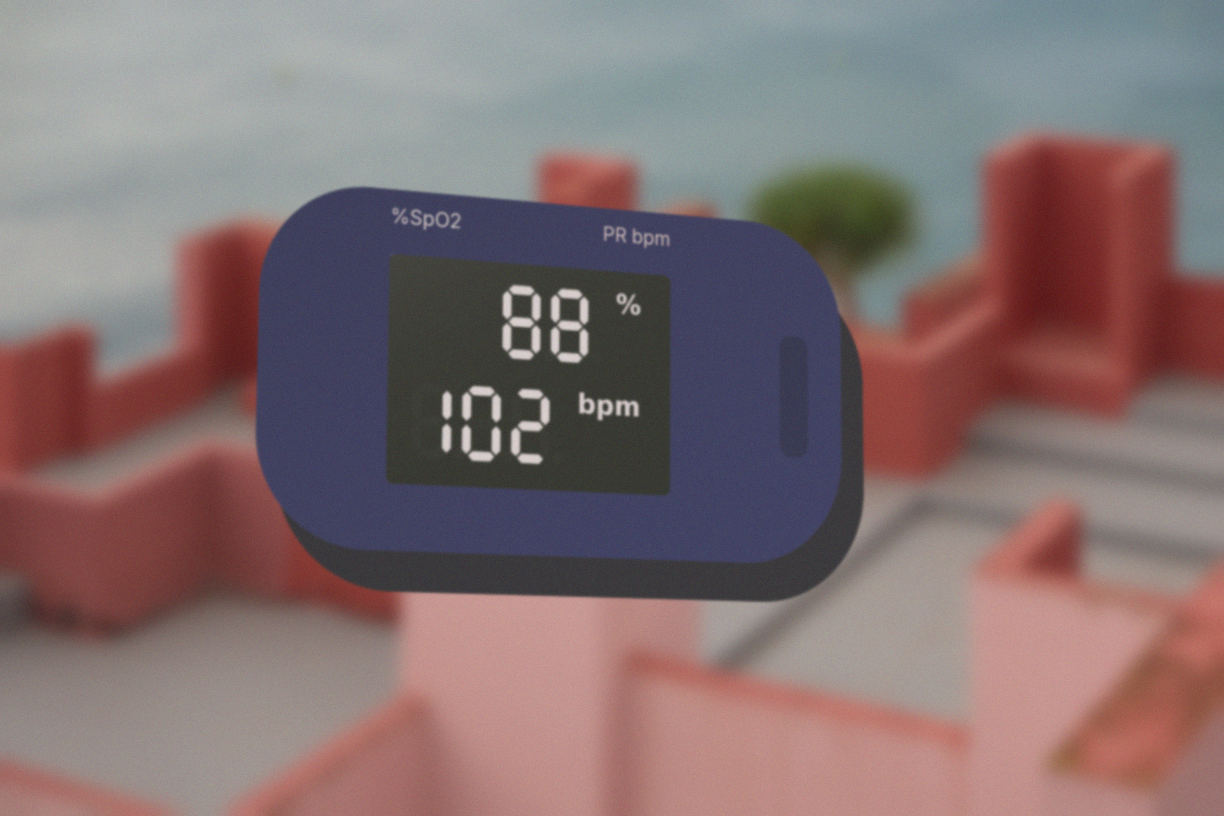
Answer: 102 bpm
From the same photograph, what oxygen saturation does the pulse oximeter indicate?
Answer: 88 %
